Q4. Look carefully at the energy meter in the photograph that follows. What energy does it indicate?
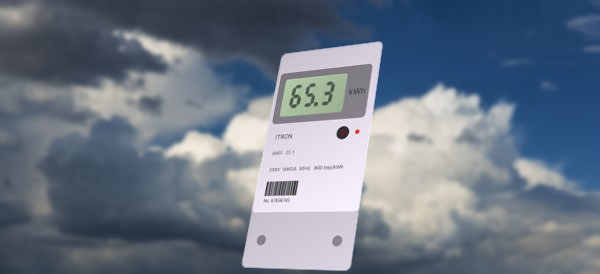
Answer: 65.3 kWh
